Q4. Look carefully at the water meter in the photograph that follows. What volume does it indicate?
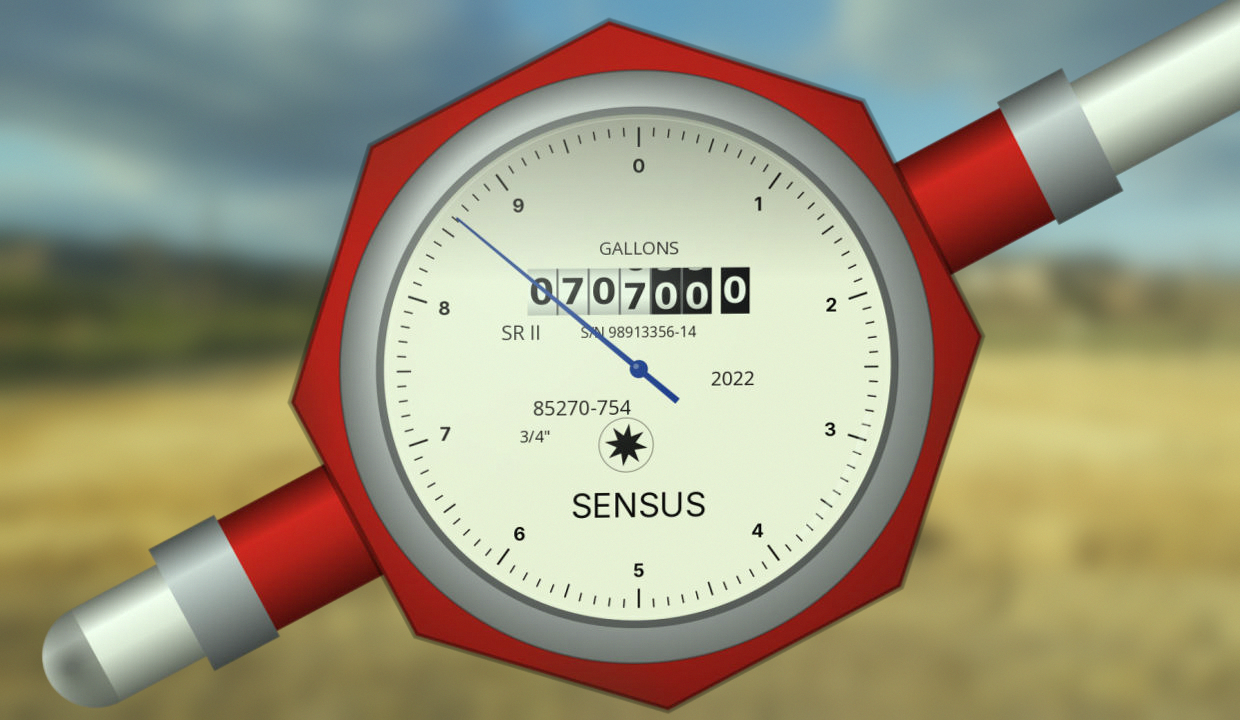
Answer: 706998.6 gal
